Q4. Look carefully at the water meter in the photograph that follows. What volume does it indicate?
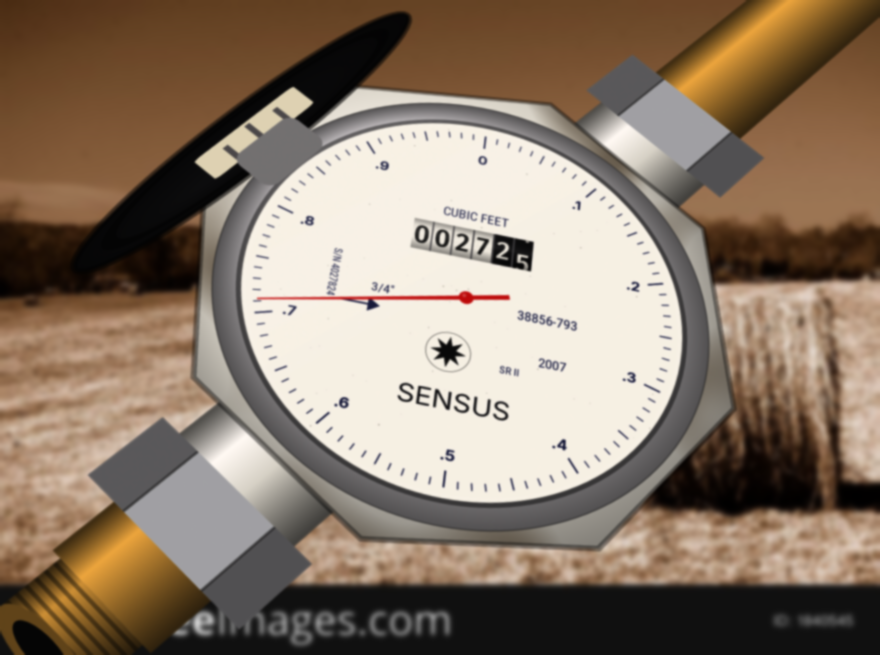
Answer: 2724.71 ft³
